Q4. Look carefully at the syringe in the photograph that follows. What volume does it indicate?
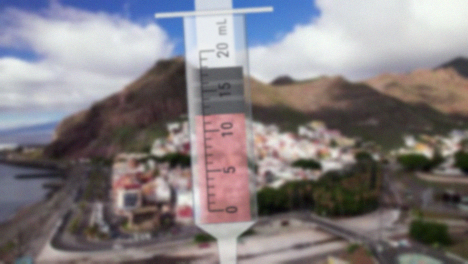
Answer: 12 mL
